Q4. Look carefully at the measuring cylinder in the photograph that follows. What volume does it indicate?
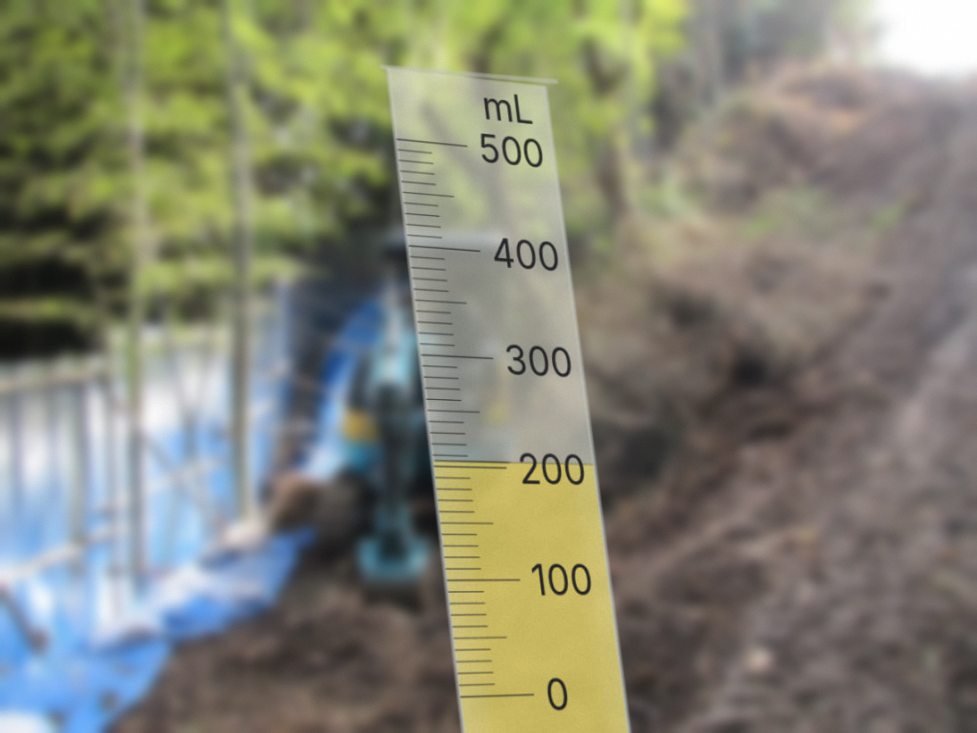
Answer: 205 mL
